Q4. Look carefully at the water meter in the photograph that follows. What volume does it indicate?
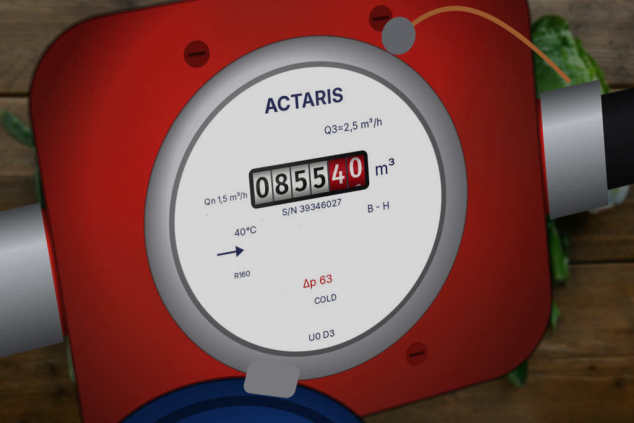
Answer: 855.40 m³
